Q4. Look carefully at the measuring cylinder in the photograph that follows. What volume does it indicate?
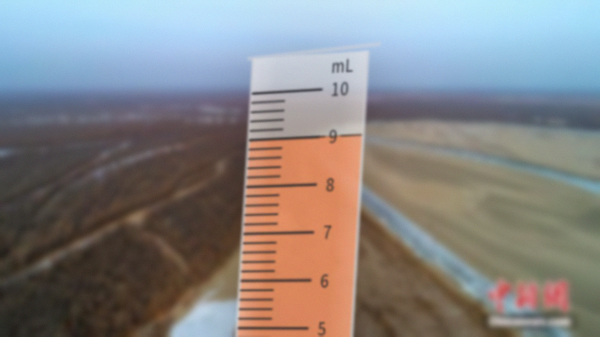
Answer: 9 mL
